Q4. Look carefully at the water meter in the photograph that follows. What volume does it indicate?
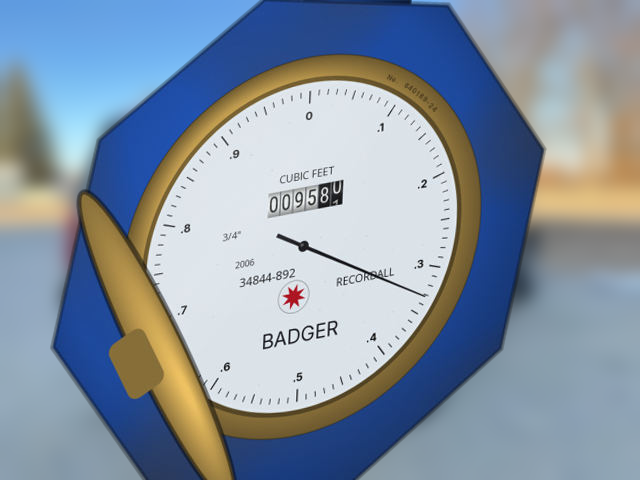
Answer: 9580.33 ft³
